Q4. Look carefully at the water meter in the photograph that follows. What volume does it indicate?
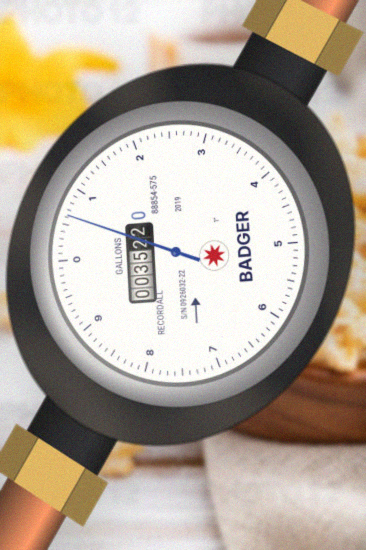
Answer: 35220.6 gal
